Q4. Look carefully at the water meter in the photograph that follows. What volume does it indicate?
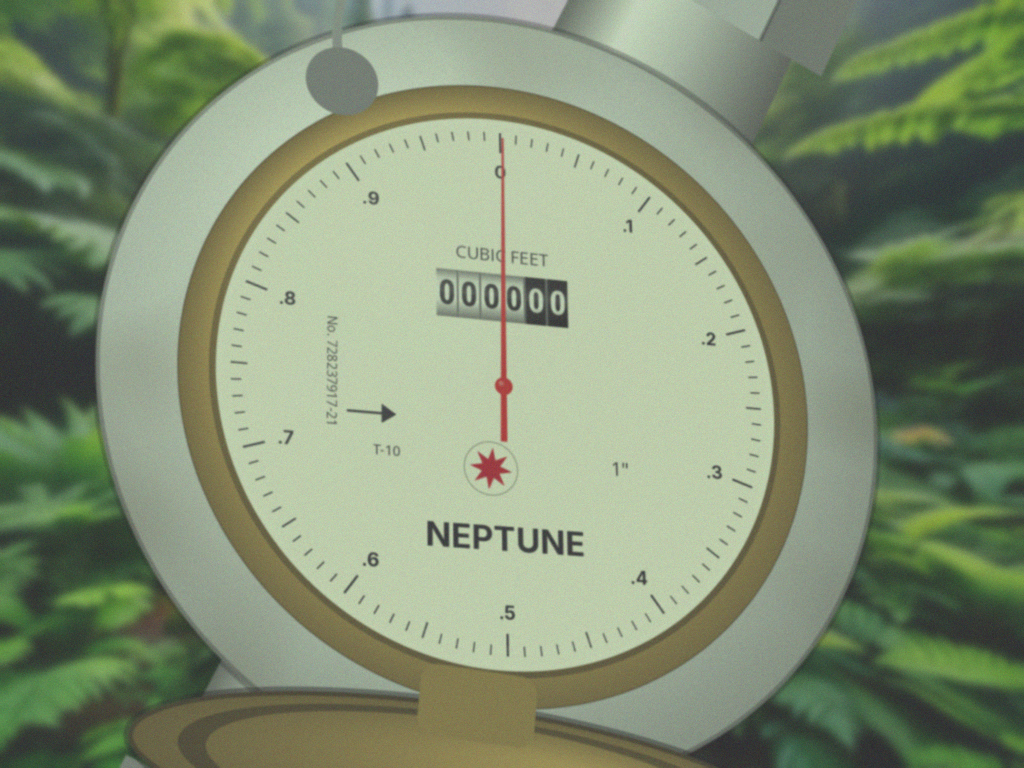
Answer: 0.00 ft³
